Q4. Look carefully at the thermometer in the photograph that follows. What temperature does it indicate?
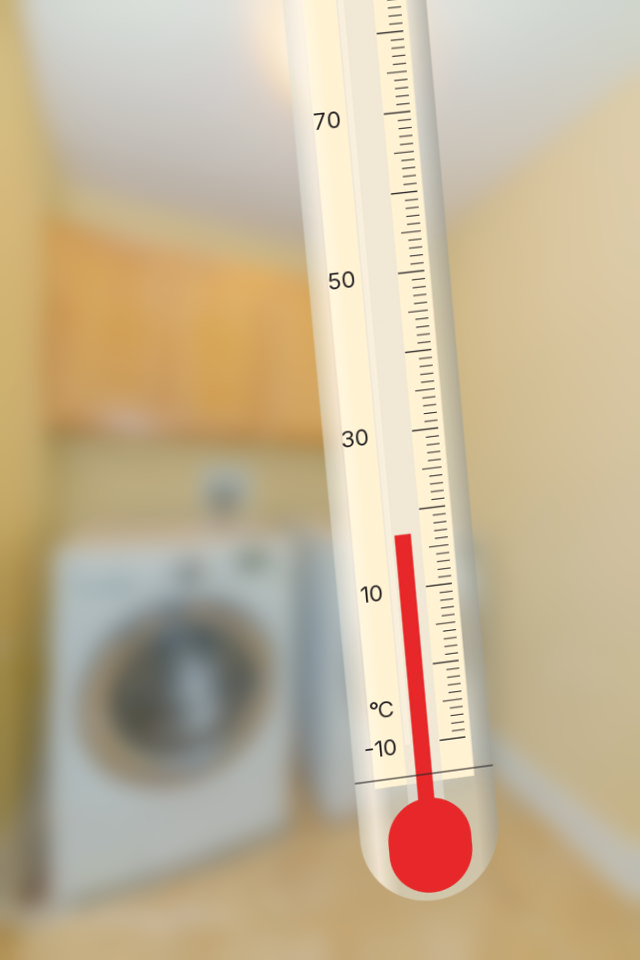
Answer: 17 °C
